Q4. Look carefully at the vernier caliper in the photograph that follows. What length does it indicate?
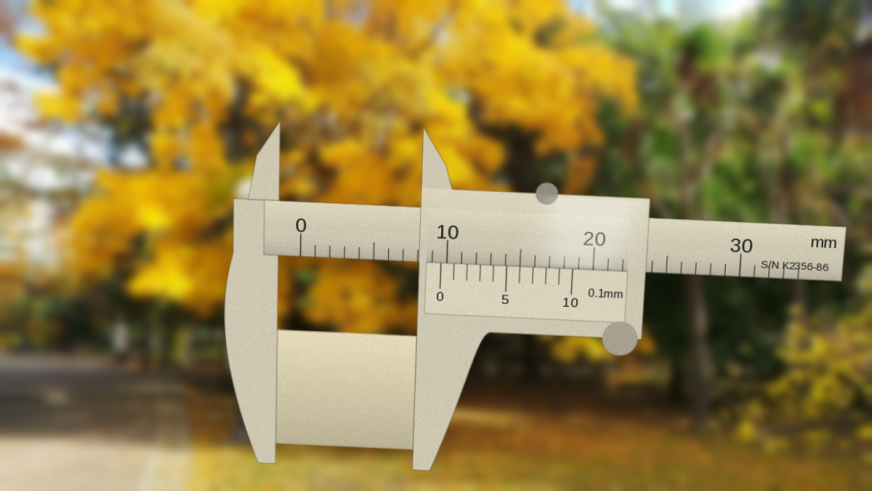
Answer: 9.6 mm
